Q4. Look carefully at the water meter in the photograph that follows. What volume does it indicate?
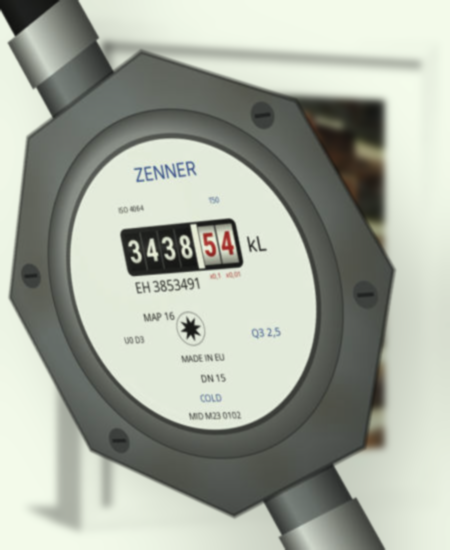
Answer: 3438.54 kL
